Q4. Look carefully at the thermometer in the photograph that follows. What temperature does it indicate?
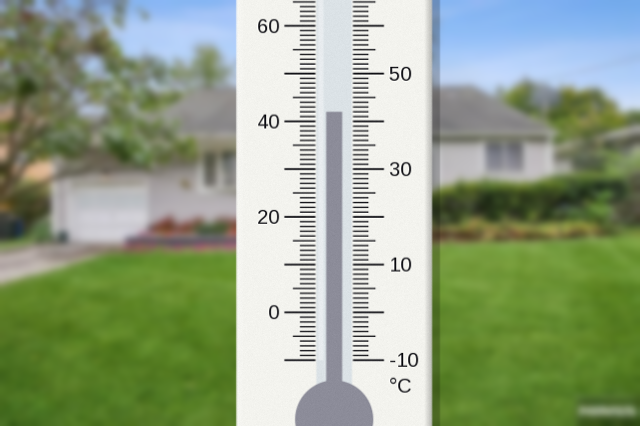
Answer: 42 °C
